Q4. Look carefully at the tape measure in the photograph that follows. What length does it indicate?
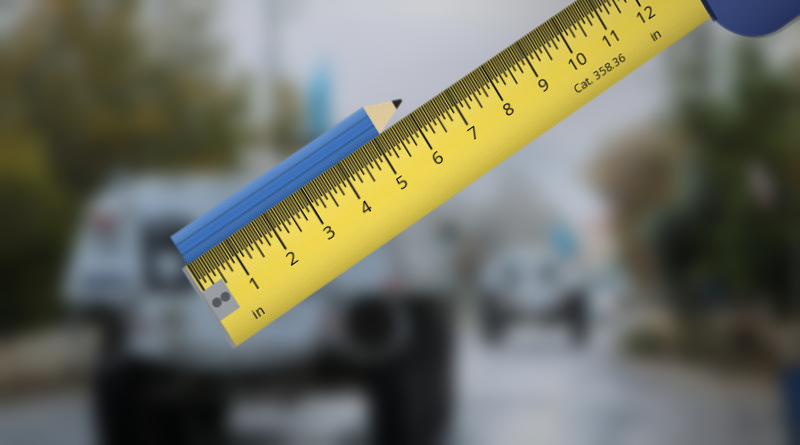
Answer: 6 in
